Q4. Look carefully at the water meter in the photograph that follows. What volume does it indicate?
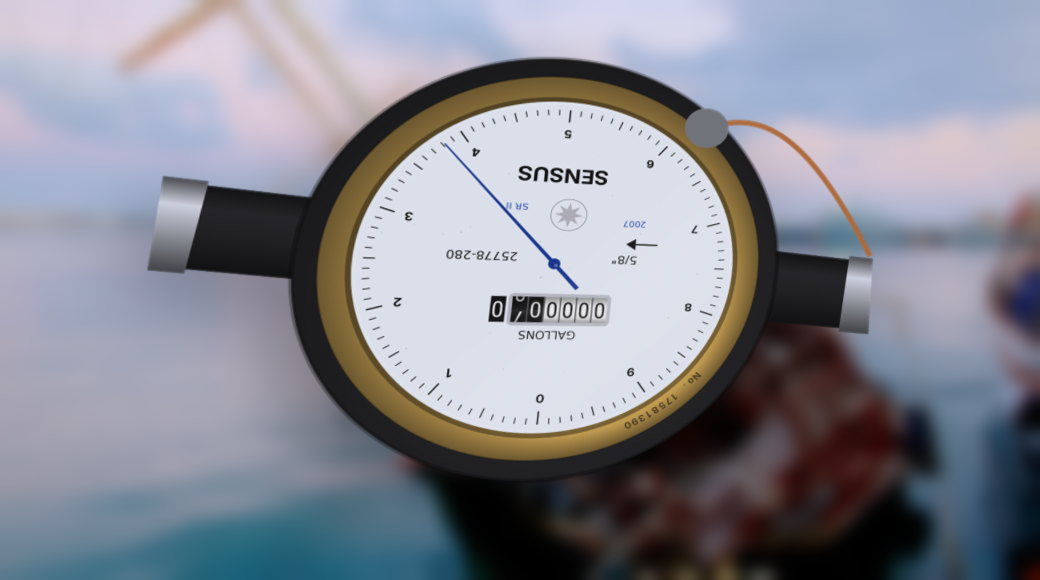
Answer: 73.8 gal
